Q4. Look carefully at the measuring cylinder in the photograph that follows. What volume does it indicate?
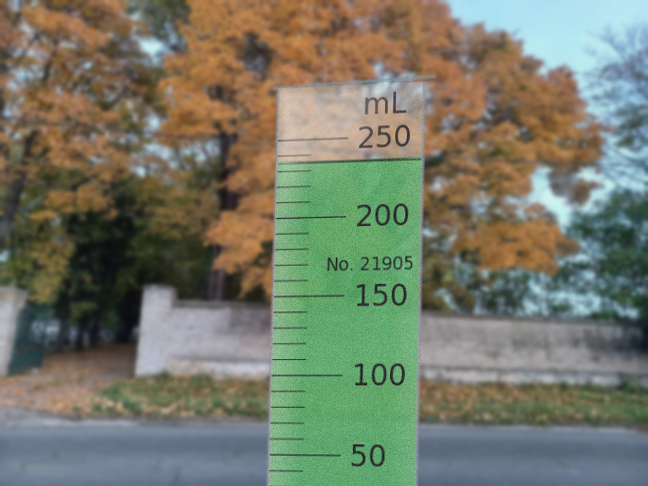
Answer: 235 mL
